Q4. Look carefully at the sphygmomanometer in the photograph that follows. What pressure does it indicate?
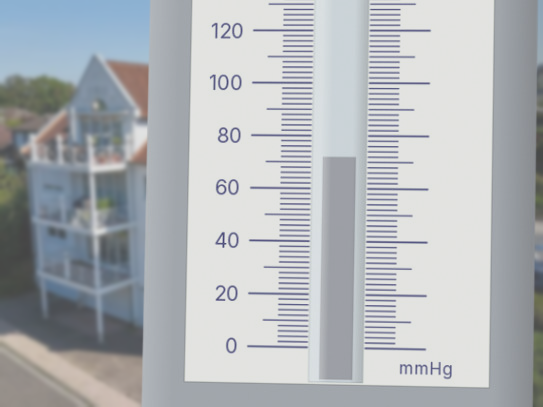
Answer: 72 mmHg
